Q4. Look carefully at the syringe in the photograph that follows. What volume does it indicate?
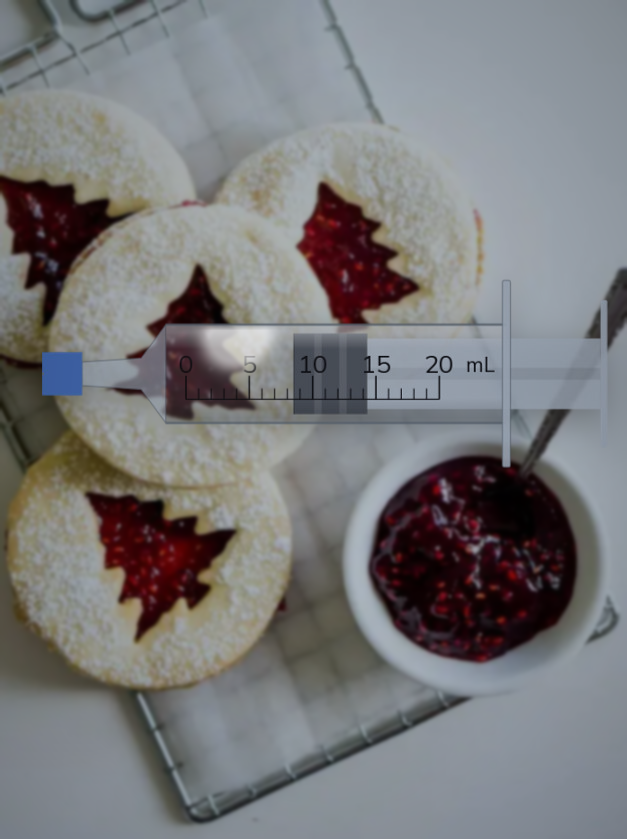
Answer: 8.5 mL
